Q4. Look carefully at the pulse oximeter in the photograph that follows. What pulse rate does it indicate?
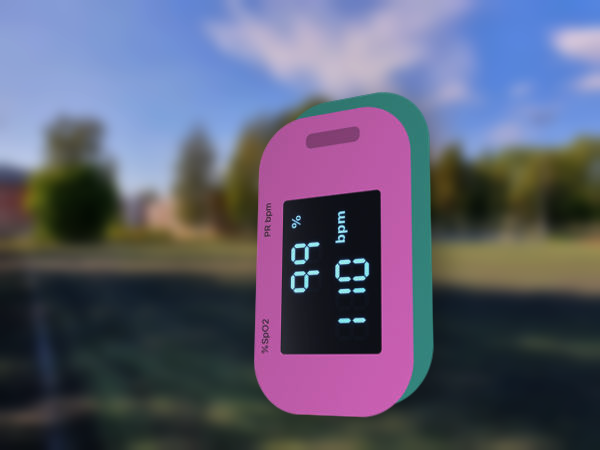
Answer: 110 bpm
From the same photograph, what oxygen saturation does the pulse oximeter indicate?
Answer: 99 %
